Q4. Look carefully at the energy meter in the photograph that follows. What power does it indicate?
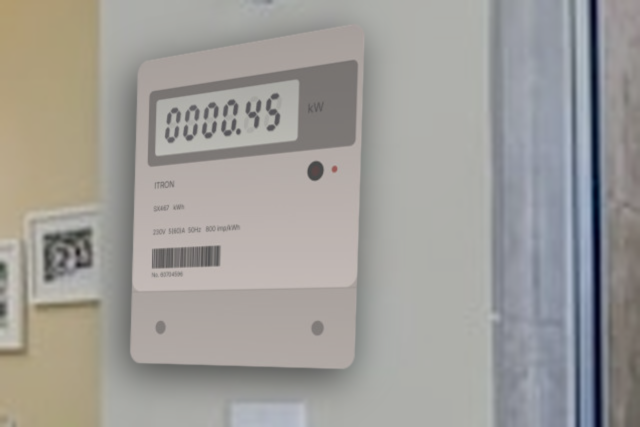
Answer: 0.45 kW
